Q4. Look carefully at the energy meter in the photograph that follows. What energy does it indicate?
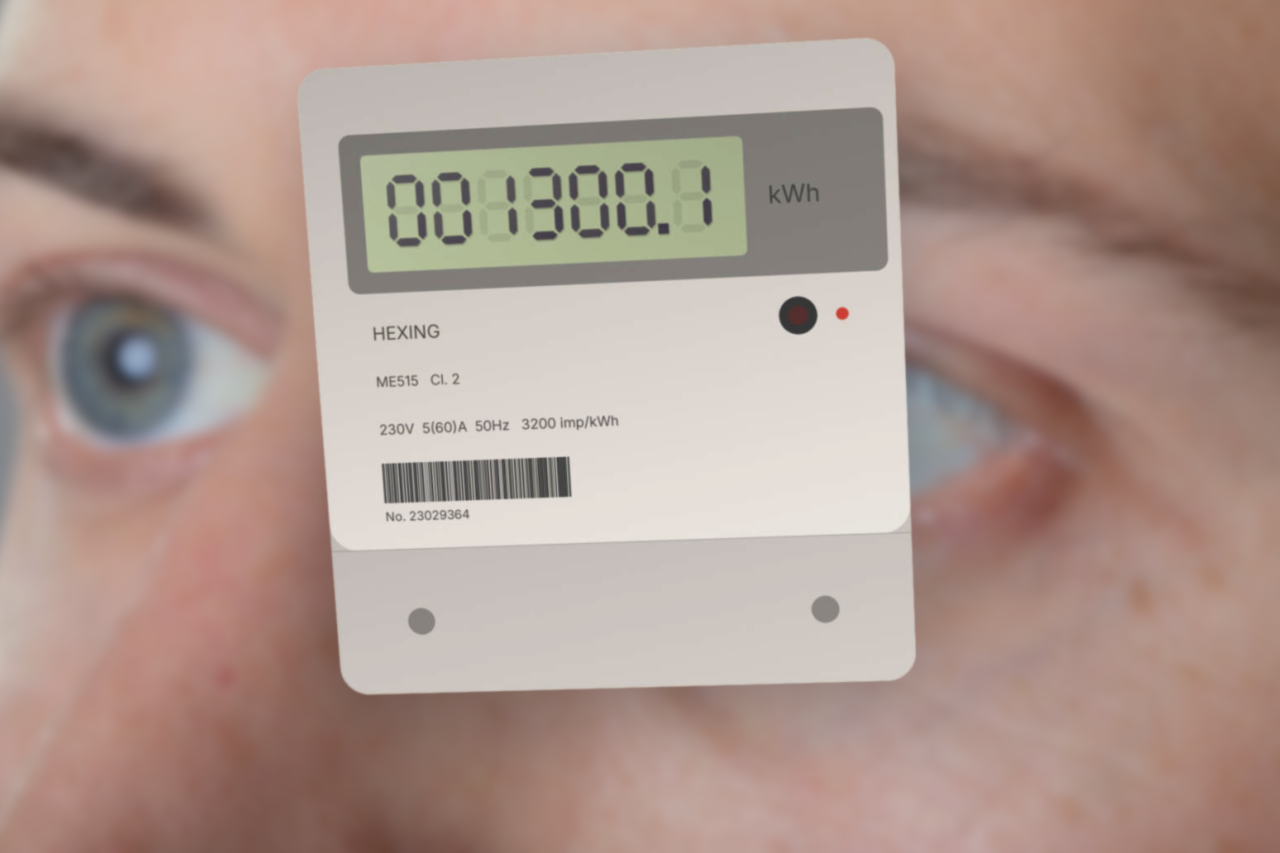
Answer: 1300.1 kWh
